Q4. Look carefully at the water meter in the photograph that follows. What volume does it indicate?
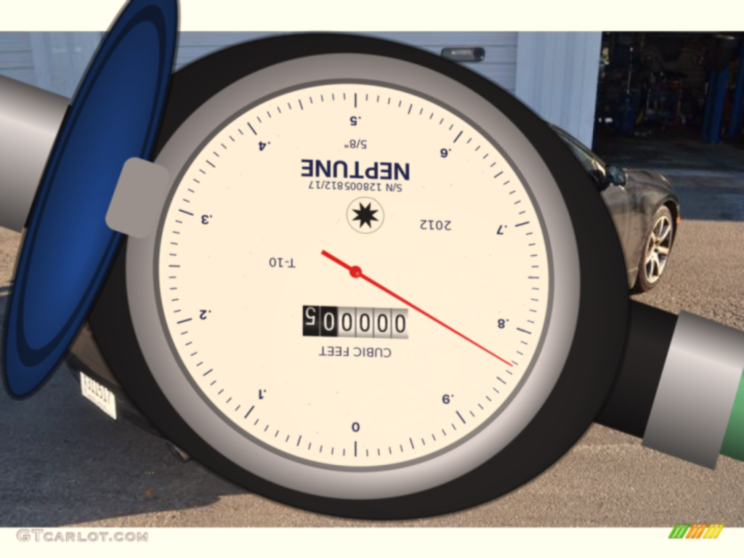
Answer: 4.83 ft³
